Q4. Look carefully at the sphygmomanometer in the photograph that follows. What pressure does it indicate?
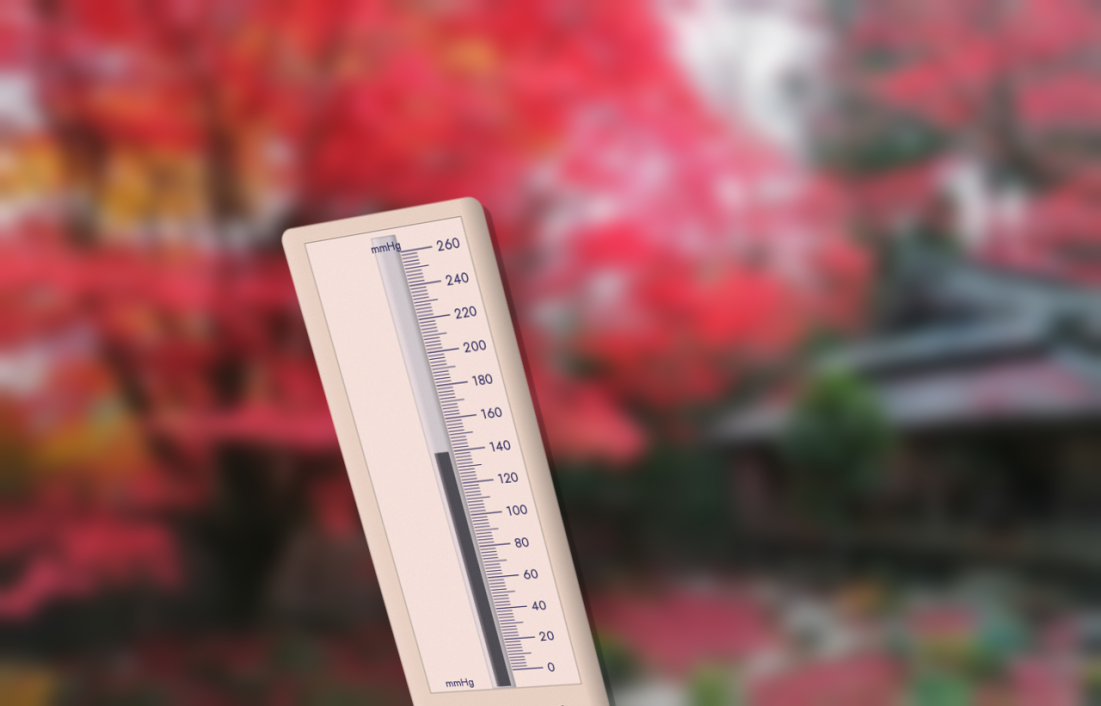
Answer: 140 mmHg
